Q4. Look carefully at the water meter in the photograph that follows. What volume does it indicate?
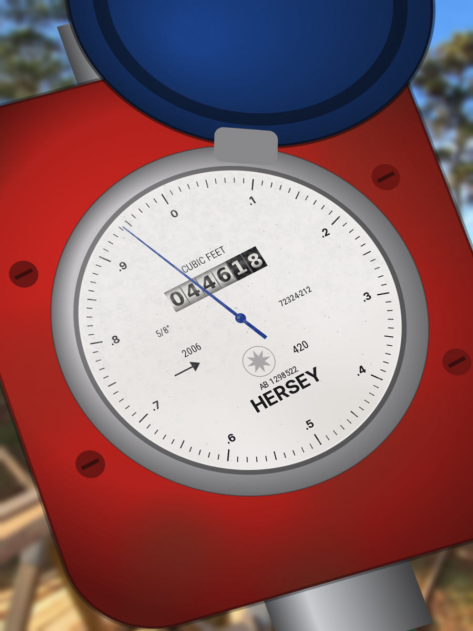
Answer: 44617.94 ft³
